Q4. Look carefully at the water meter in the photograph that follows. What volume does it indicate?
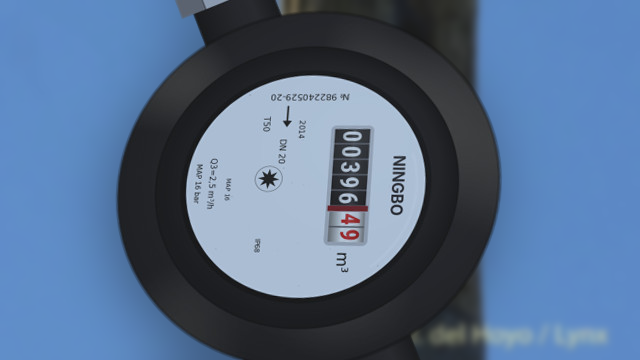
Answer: 396.49 m³
